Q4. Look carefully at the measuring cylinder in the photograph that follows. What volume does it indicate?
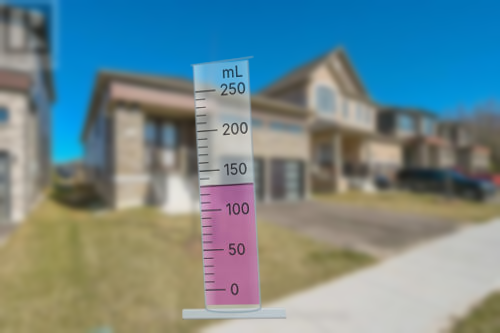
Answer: 130 mL
